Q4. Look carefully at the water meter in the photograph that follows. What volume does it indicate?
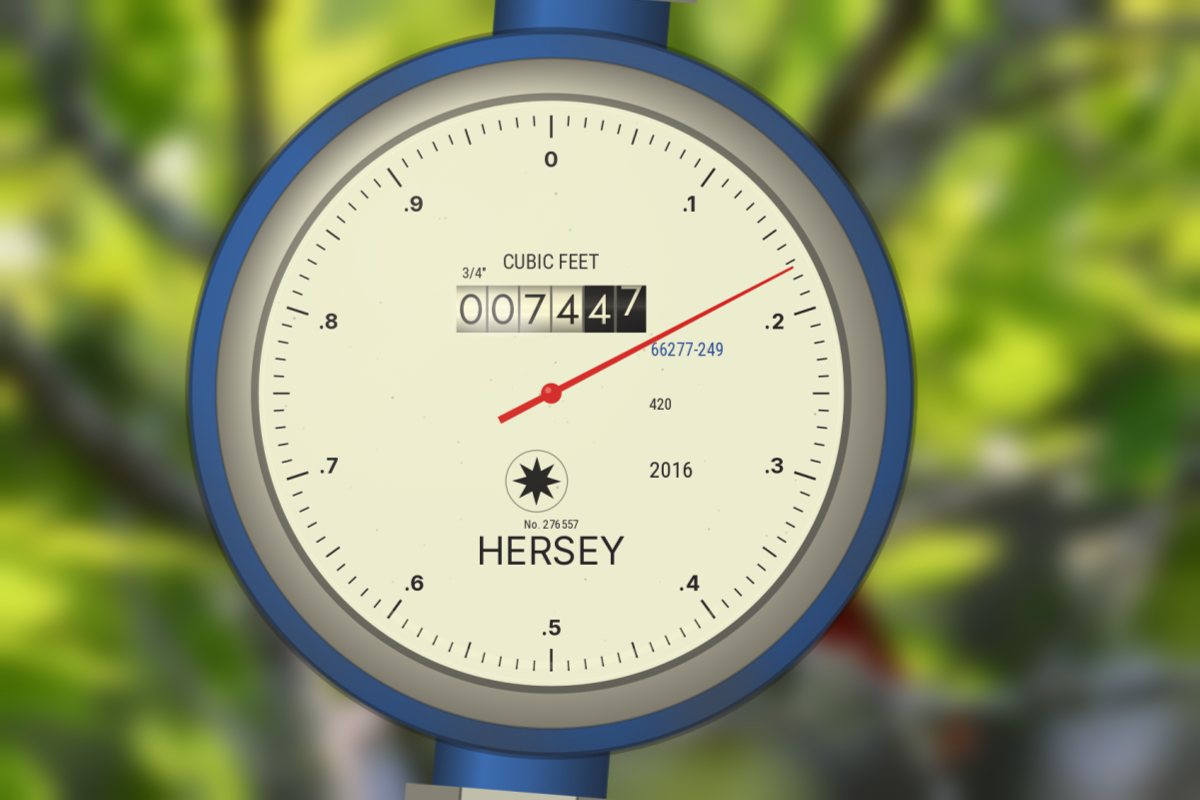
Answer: 7447.17 ft³
